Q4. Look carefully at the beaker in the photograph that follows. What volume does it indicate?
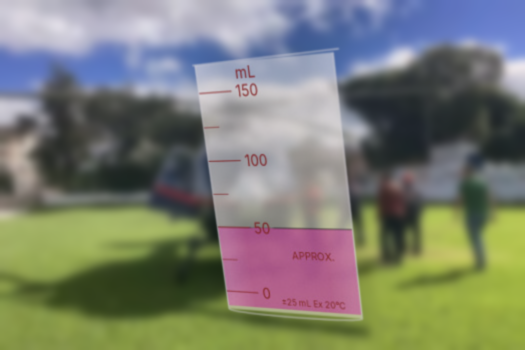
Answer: 50 mL
